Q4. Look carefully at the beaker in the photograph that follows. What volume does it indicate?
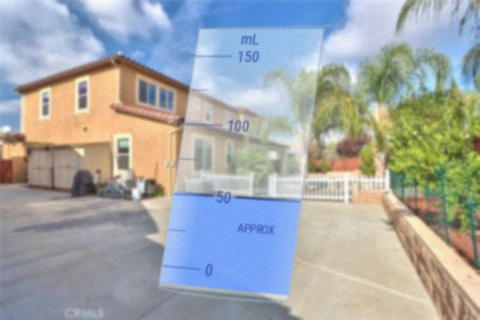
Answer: 50 mL
